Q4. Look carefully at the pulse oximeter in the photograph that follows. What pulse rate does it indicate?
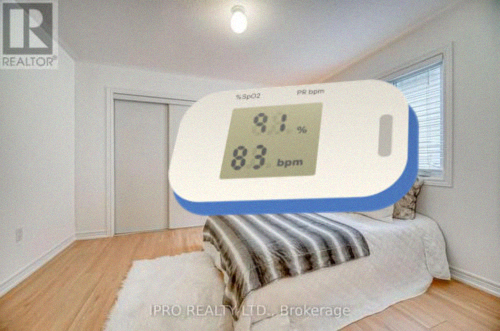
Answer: 83 bpm
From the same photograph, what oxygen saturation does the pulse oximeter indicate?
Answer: 91 %
